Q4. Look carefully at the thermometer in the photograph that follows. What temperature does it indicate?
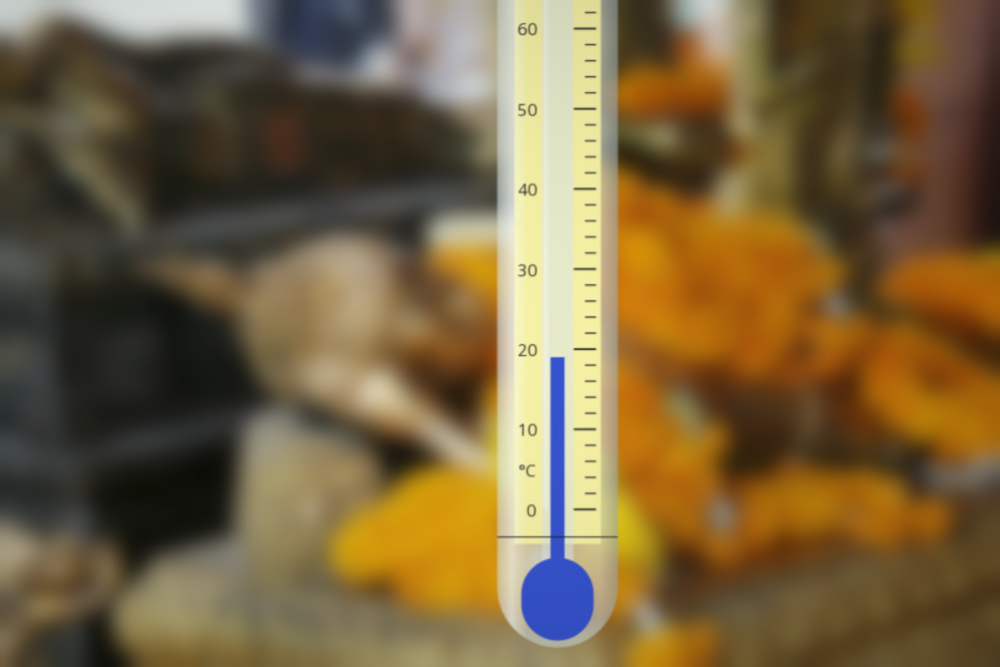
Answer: 19 °C
